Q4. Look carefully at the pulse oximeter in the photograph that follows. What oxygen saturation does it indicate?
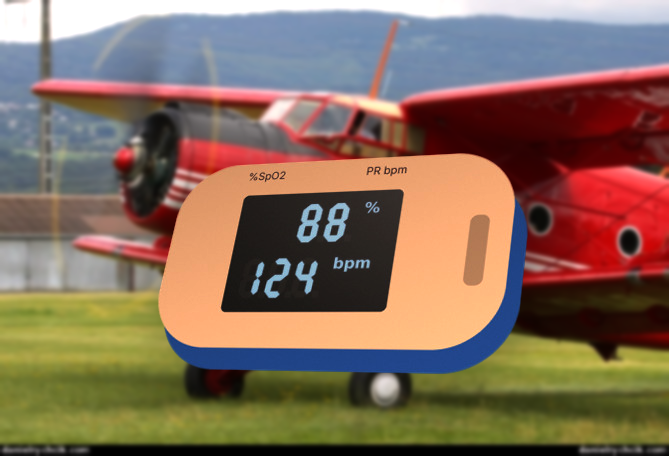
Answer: 88 %
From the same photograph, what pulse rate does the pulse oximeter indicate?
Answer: 124 bpm
